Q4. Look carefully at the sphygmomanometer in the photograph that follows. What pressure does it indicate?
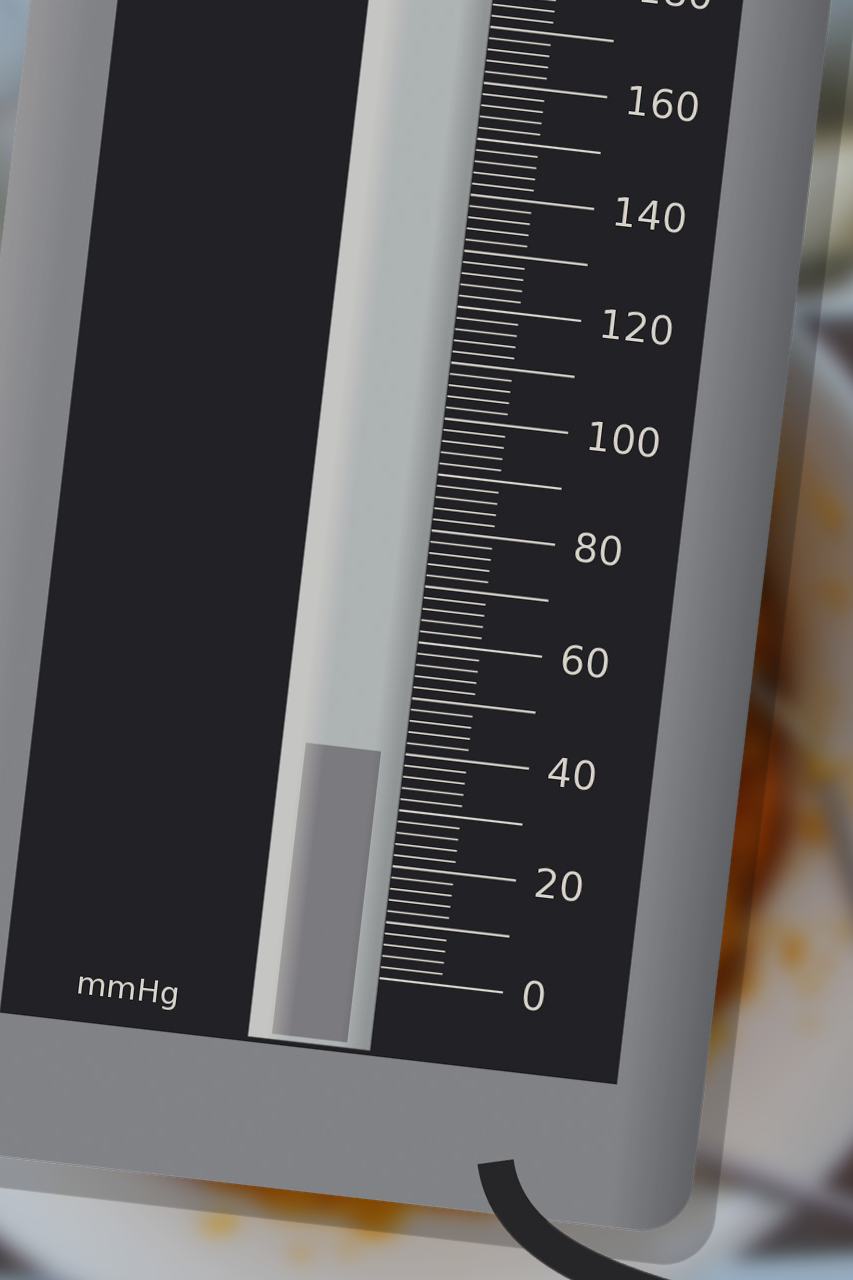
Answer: 40 mmHg
